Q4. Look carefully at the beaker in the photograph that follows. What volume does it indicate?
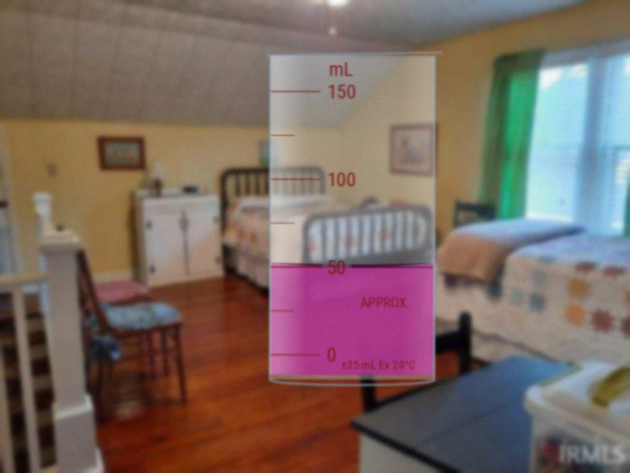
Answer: 50 mL
